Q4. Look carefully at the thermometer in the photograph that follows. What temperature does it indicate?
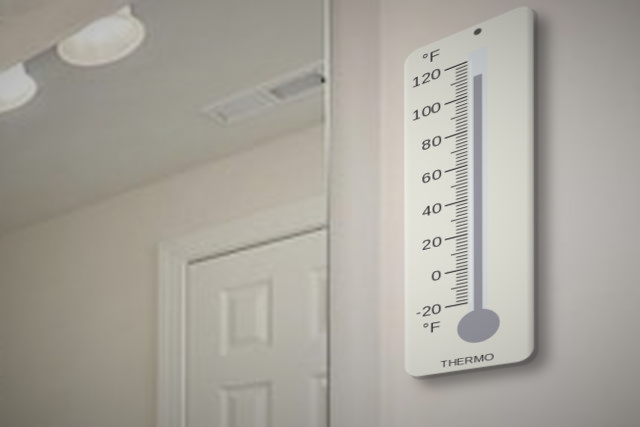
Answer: 110 °F
